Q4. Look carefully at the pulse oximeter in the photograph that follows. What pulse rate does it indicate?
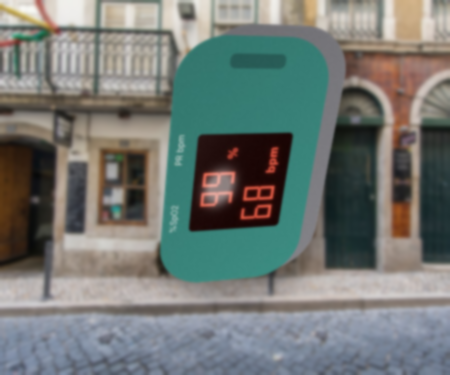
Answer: 68 bpm
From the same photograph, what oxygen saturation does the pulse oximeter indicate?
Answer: 99 %
